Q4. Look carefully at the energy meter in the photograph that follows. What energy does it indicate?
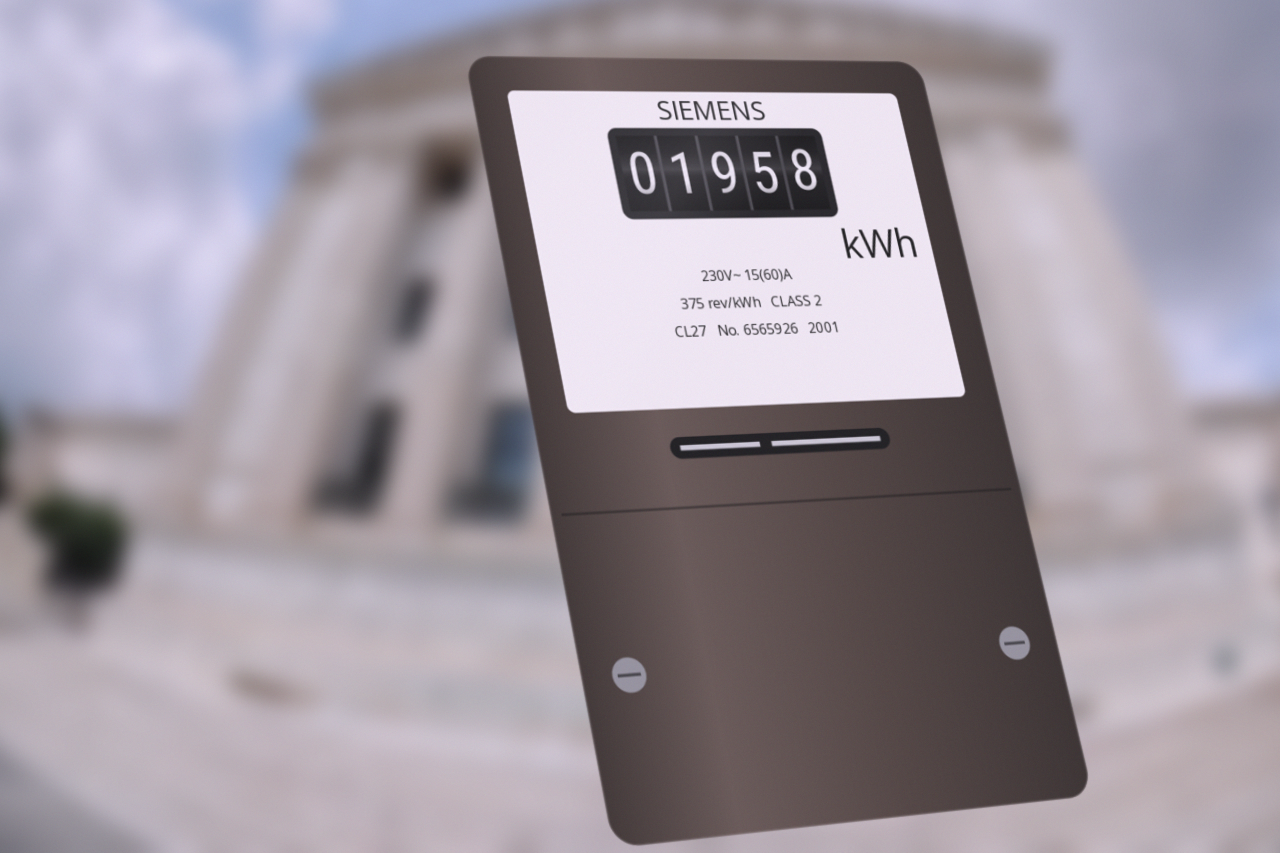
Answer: 1958 kWh
